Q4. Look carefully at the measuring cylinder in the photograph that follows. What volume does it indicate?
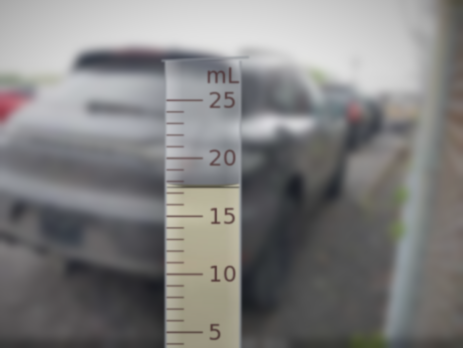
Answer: 17.5 mL
